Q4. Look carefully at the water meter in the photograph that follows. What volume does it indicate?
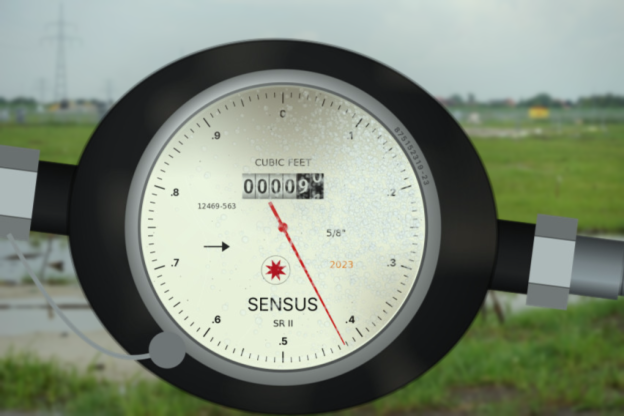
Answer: 90.42 ft³
